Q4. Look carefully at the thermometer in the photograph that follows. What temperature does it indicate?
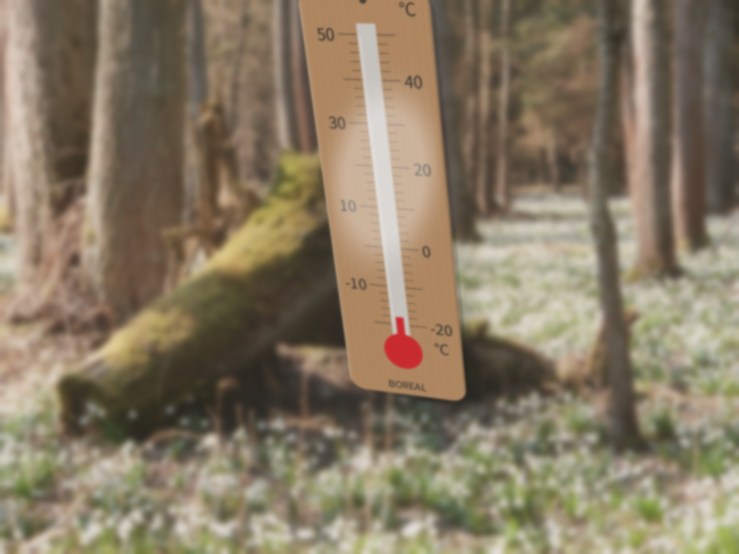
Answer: -18 °C
